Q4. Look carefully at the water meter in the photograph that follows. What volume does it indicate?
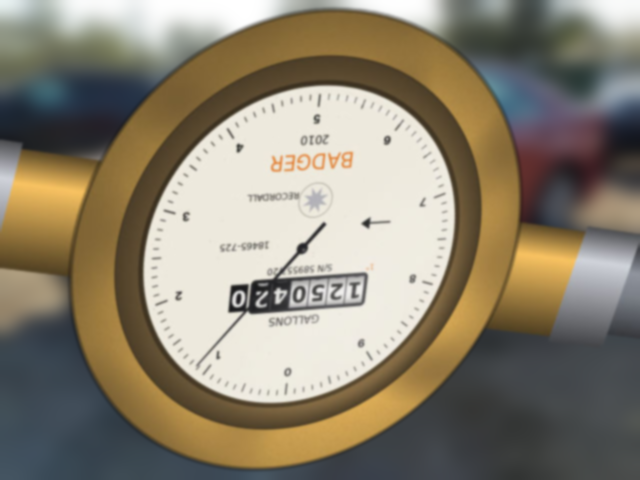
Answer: 1250421.1 gal
